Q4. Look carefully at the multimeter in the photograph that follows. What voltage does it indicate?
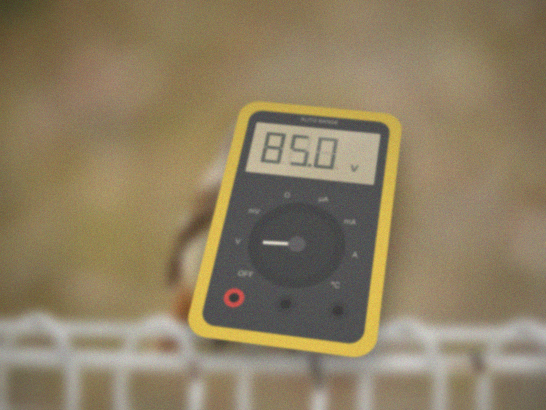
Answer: 85.0 V
